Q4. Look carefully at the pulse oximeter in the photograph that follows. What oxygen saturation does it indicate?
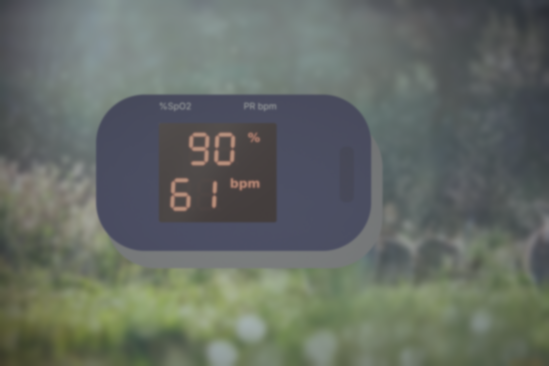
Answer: 90 %
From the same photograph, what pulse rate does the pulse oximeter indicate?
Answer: 61 bpm
